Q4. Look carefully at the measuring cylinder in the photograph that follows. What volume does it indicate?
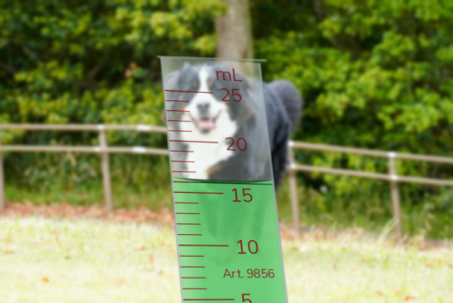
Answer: 16 mL
